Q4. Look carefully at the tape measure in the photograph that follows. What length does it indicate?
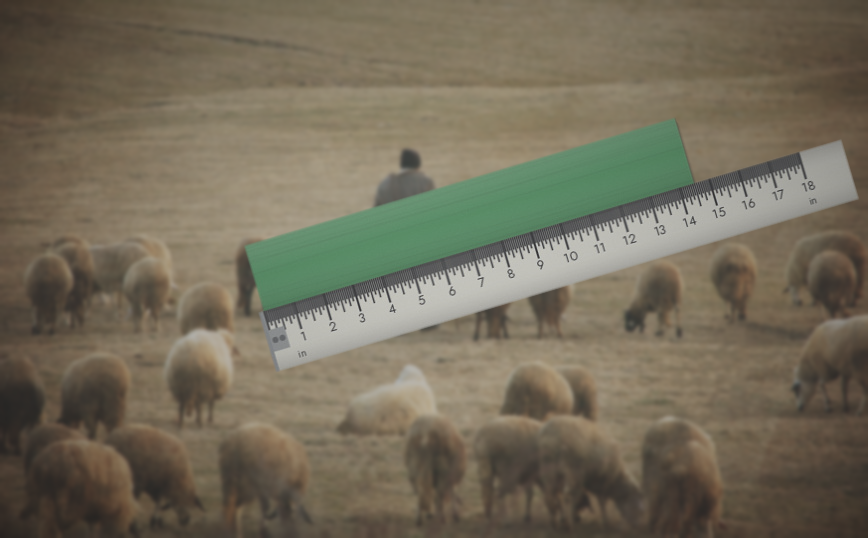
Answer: 14.5 in
